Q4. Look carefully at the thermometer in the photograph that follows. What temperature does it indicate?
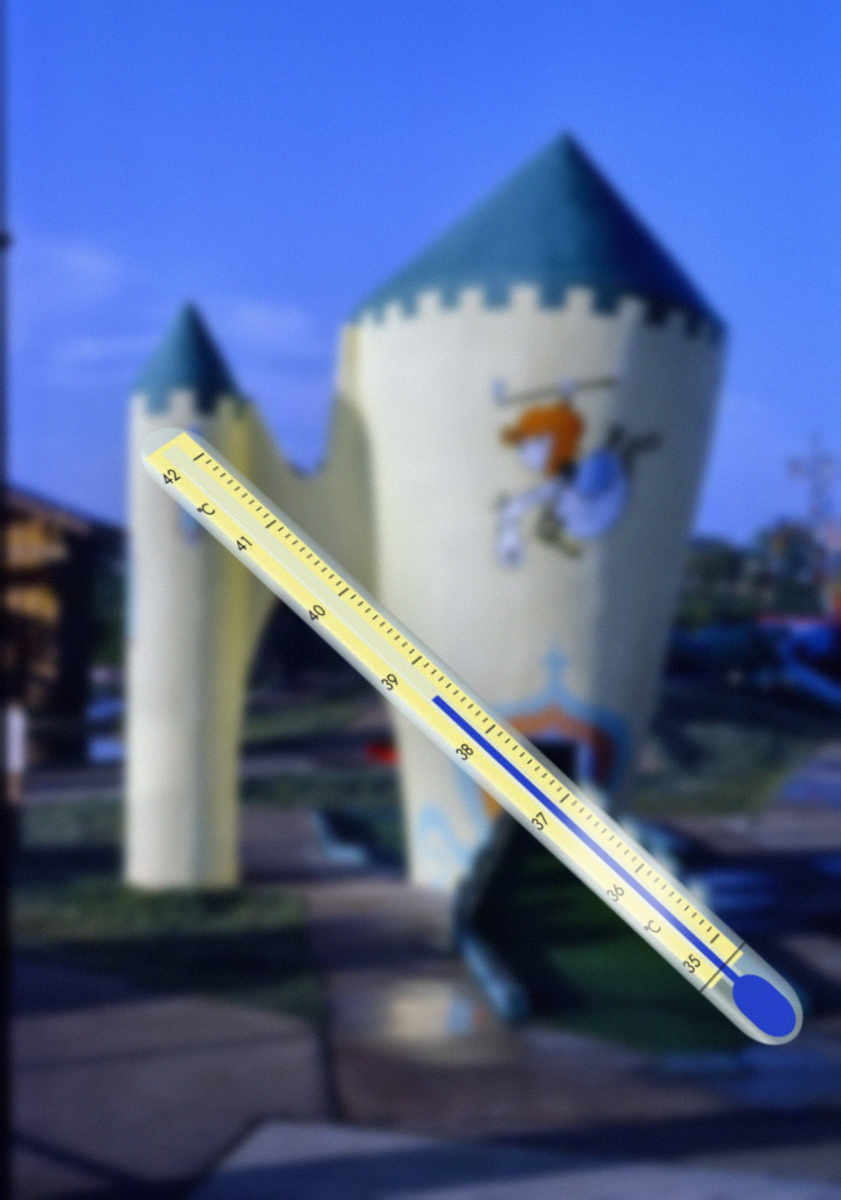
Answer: 38.6 °C
